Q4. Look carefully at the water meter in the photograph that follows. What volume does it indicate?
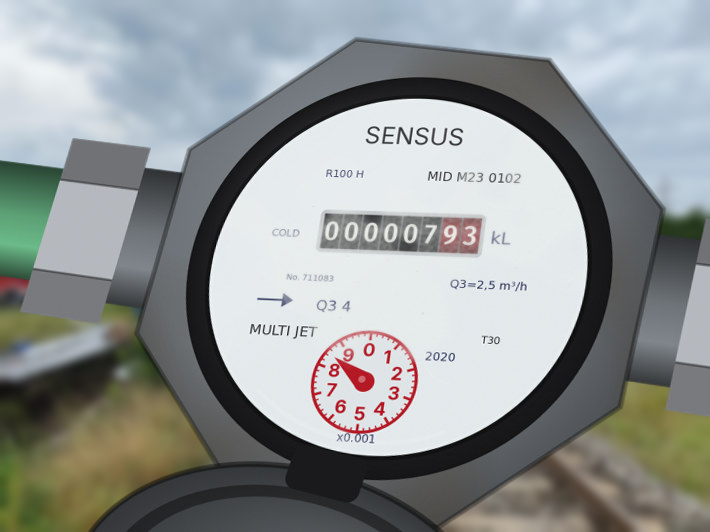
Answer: 7.938 kL
